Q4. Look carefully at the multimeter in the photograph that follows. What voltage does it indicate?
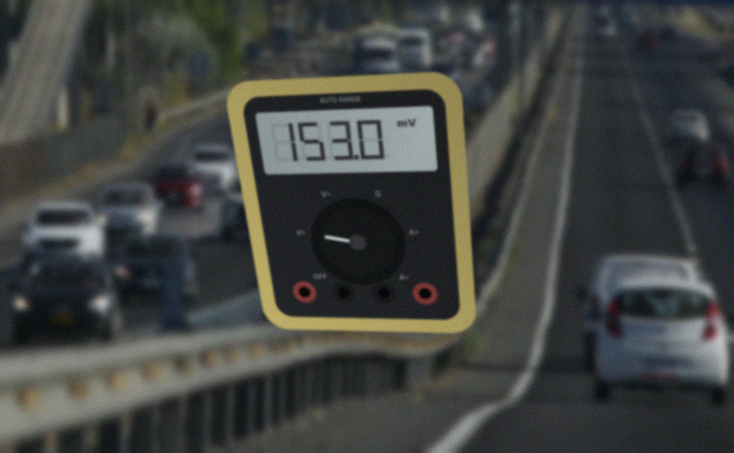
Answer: 153.0 mV
